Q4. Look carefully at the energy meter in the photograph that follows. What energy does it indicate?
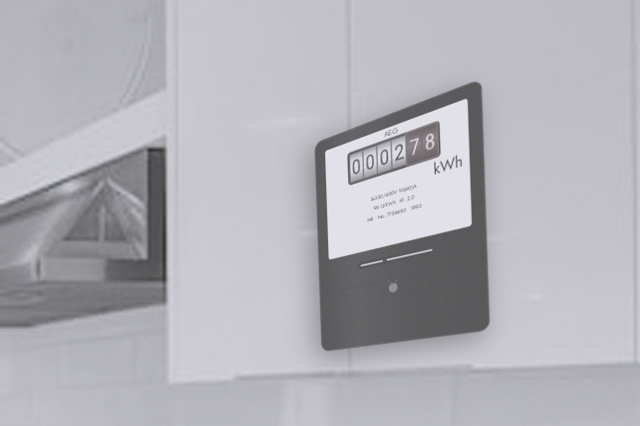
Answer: 2.78 kWh
